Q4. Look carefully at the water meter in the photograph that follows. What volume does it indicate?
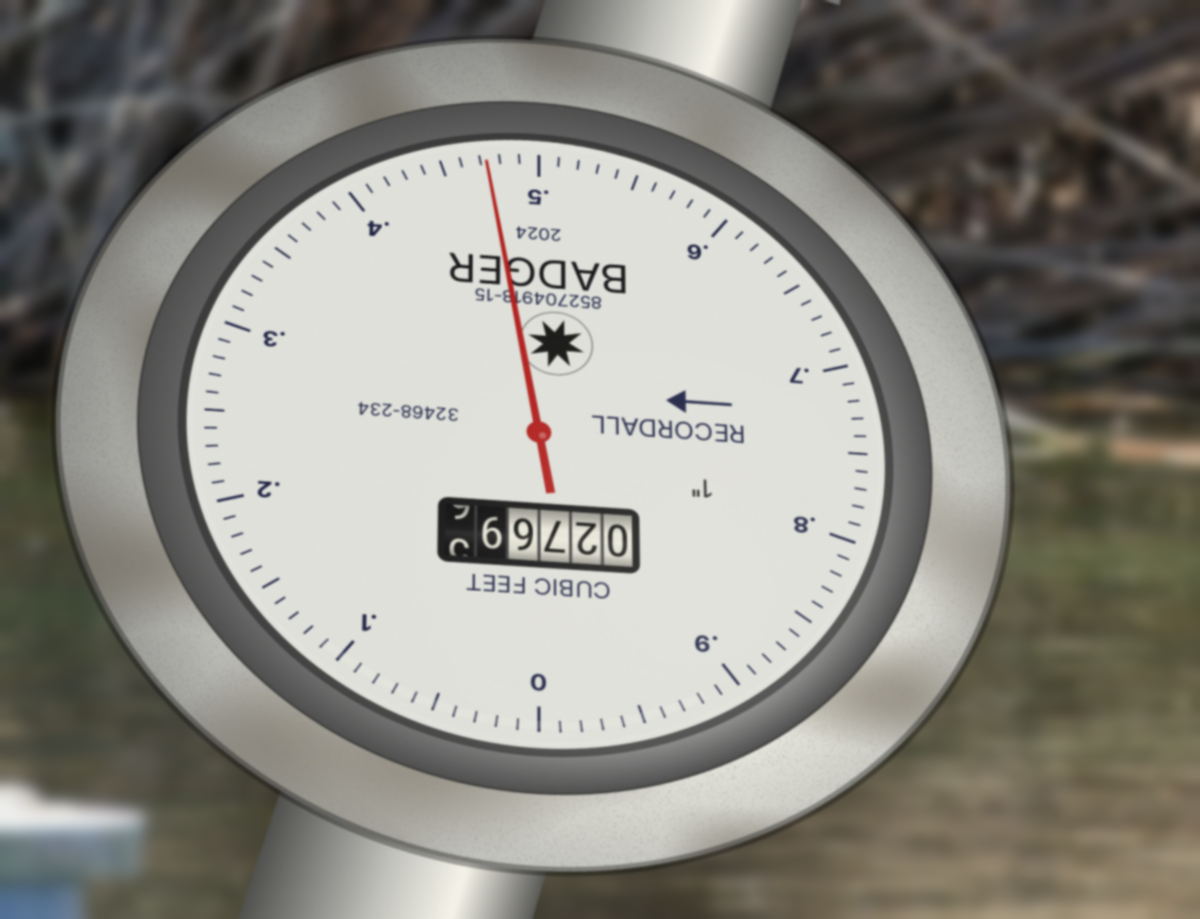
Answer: 27695.47 ft³
